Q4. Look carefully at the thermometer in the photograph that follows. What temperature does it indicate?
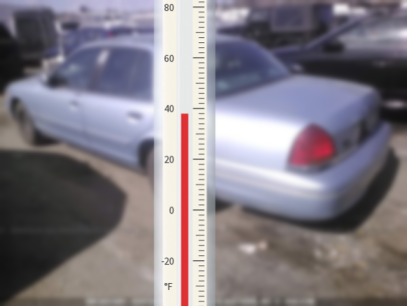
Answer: 38 °F
